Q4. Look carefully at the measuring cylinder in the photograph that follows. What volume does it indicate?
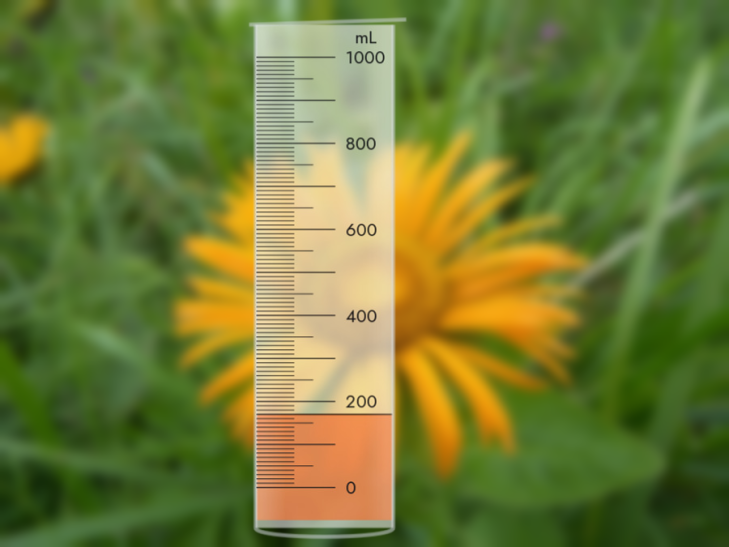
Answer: 170 mL
